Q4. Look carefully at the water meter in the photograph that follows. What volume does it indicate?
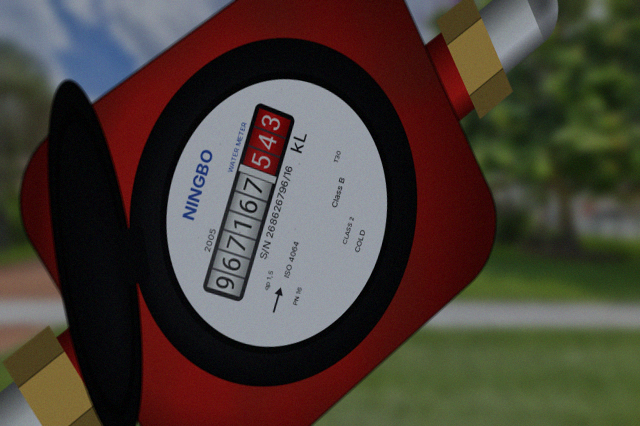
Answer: 967167.543 kL
